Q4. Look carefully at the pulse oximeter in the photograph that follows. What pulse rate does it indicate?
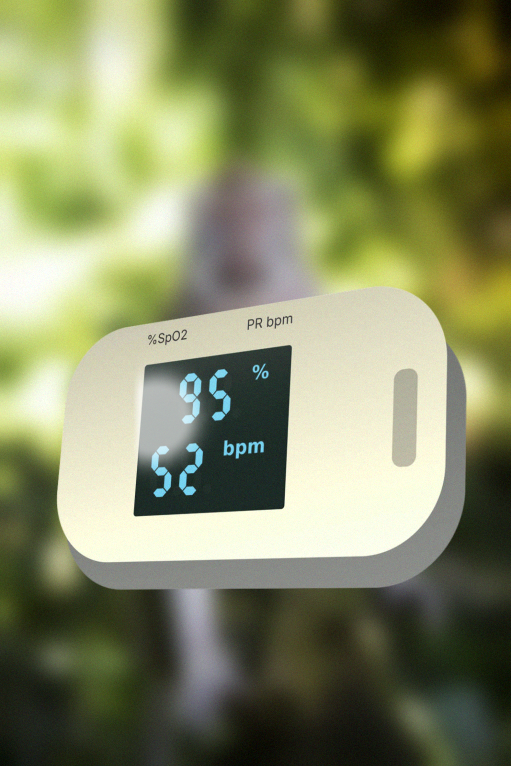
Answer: 52 bpm
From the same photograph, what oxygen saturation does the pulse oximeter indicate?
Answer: 95 %
